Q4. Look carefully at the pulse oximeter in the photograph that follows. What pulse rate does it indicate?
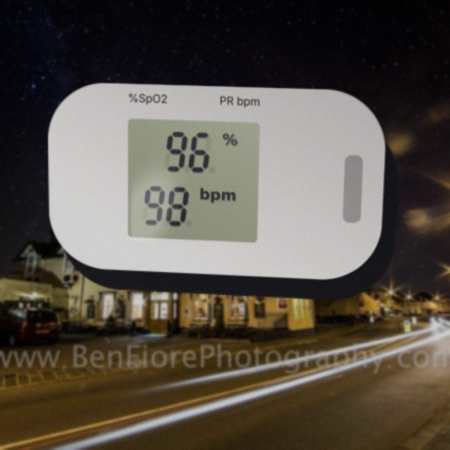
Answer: 98 bpm
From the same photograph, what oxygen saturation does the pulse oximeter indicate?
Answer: 96 %
